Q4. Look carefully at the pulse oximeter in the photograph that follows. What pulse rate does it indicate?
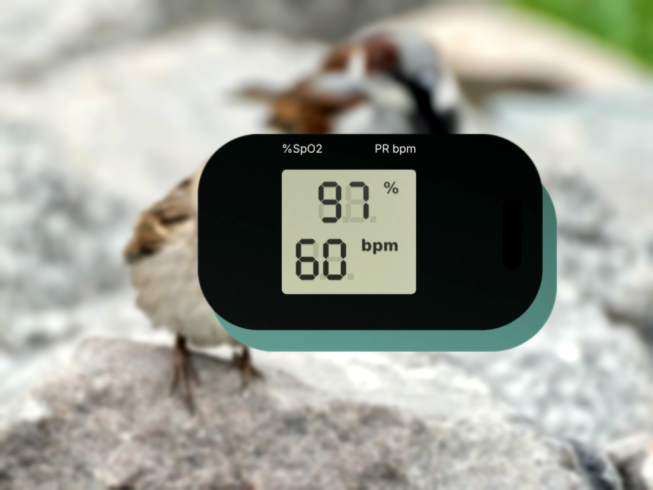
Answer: 60 bpm
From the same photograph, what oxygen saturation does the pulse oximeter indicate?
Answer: 97 %
